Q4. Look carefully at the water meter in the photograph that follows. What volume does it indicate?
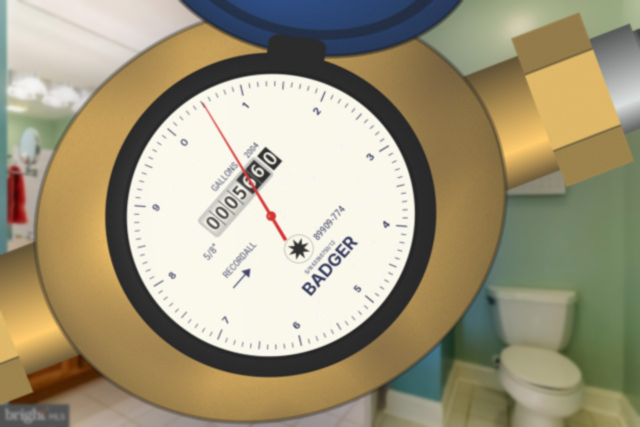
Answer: 5660.5 gal
